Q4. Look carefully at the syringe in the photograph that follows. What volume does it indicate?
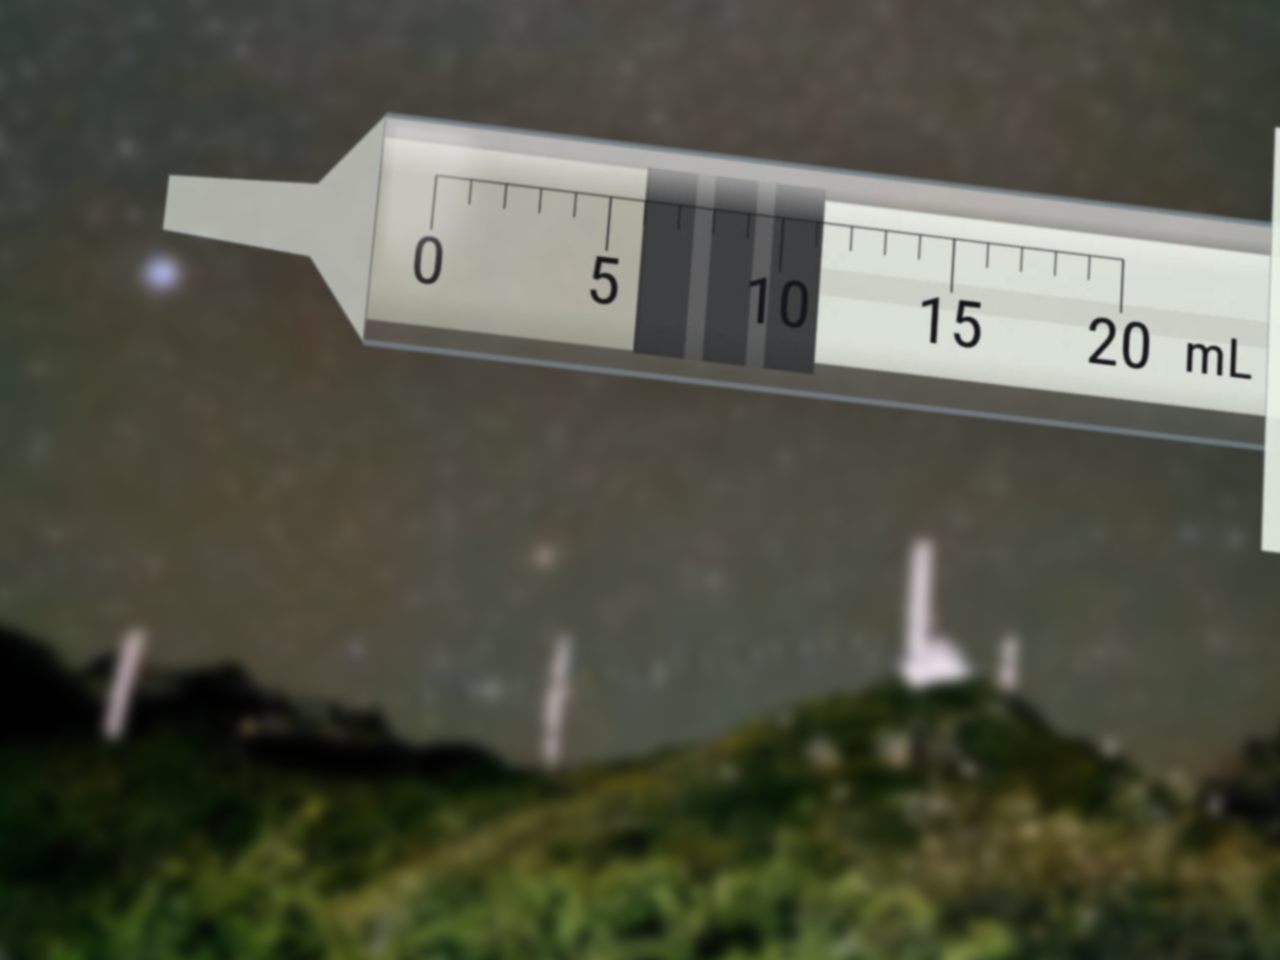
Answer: 6 mL
